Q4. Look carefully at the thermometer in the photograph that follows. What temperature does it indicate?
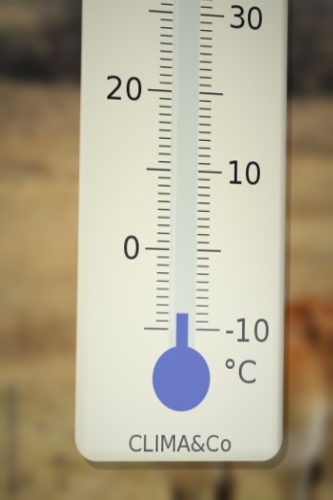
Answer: -8 °C
